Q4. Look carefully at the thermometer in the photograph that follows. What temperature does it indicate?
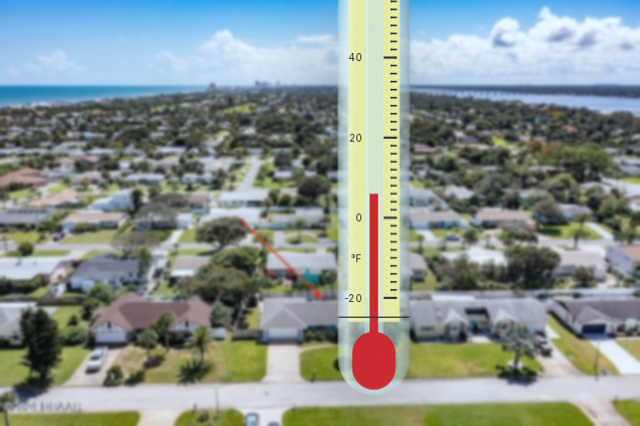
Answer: 6 °F
